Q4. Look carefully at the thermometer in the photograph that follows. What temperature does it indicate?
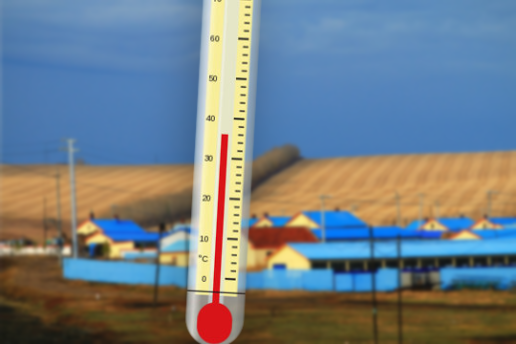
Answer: 36 °C
